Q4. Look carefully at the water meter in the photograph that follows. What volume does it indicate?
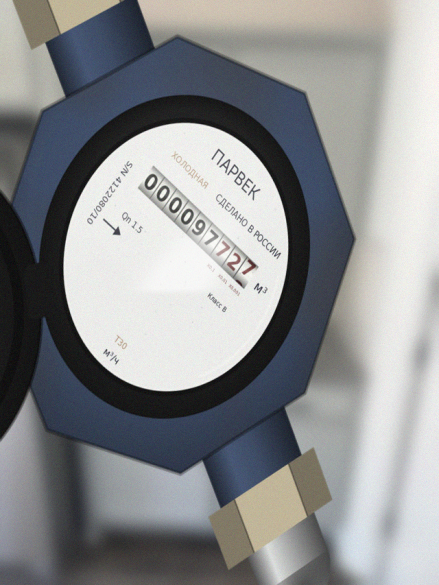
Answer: 97.727 m³
